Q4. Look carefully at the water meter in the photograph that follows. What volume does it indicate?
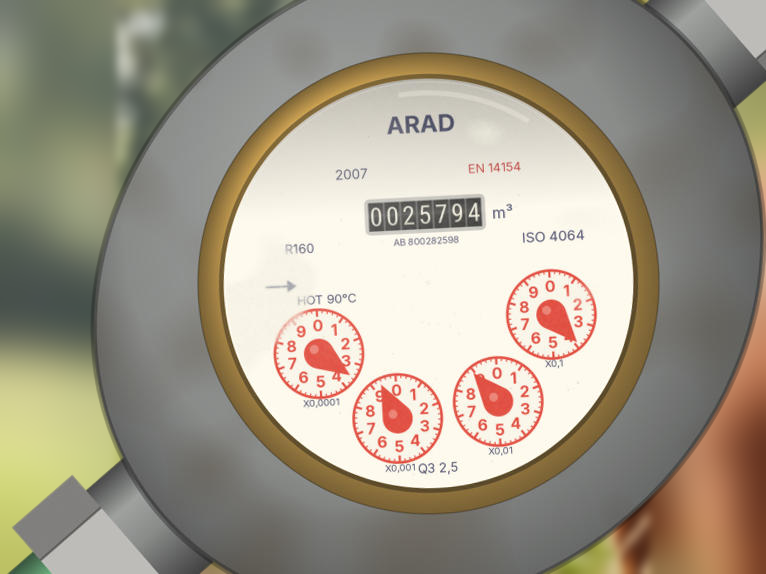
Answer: 25794.3893 m³
